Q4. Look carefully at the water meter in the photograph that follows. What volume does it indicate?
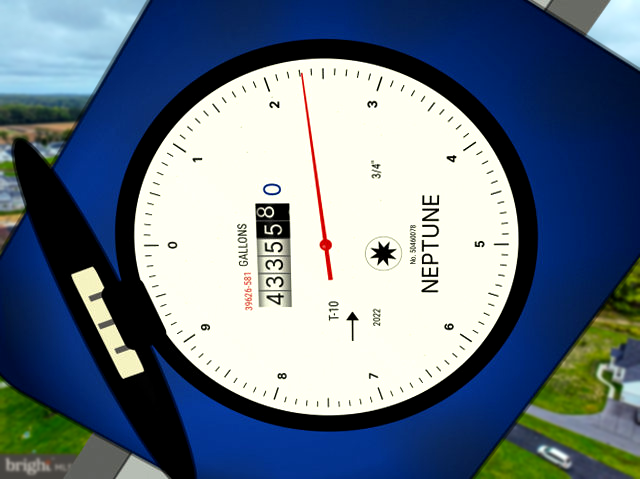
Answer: 4335582.3 gal
